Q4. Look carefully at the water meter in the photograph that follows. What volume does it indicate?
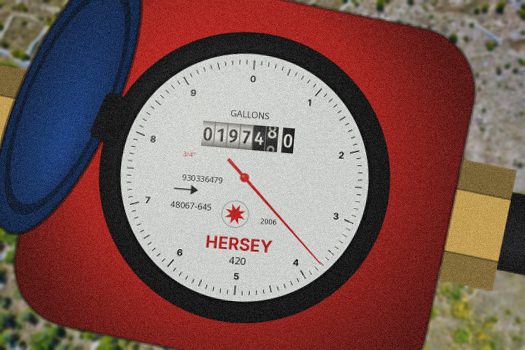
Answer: 197483.7 gal
